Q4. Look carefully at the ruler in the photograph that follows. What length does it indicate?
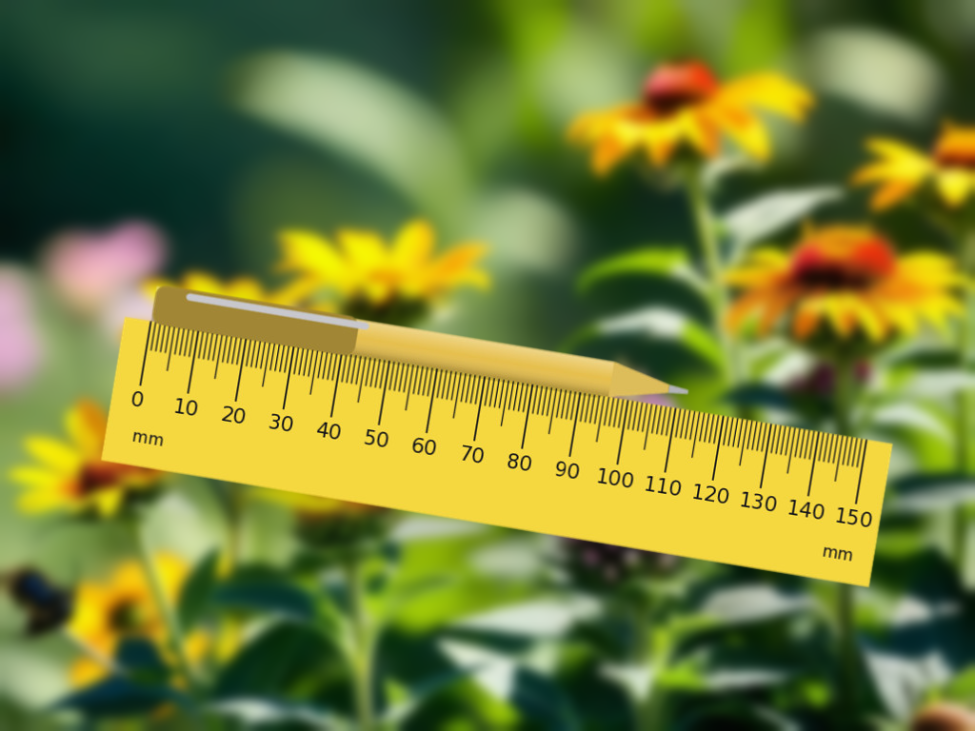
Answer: 112 mm
